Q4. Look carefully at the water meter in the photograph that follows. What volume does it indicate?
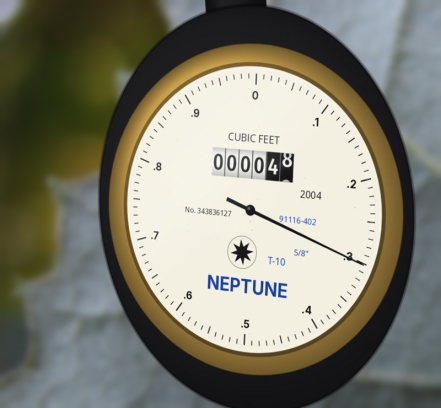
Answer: 48.30 ft³
